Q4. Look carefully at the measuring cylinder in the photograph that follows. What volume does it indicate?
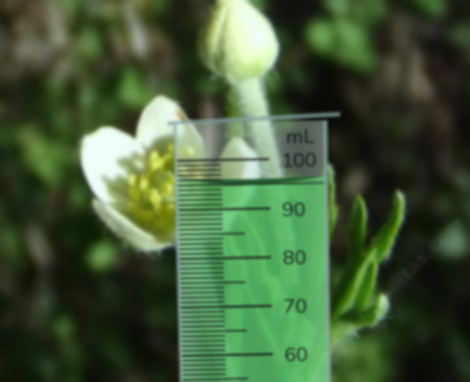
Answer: 95 mL
